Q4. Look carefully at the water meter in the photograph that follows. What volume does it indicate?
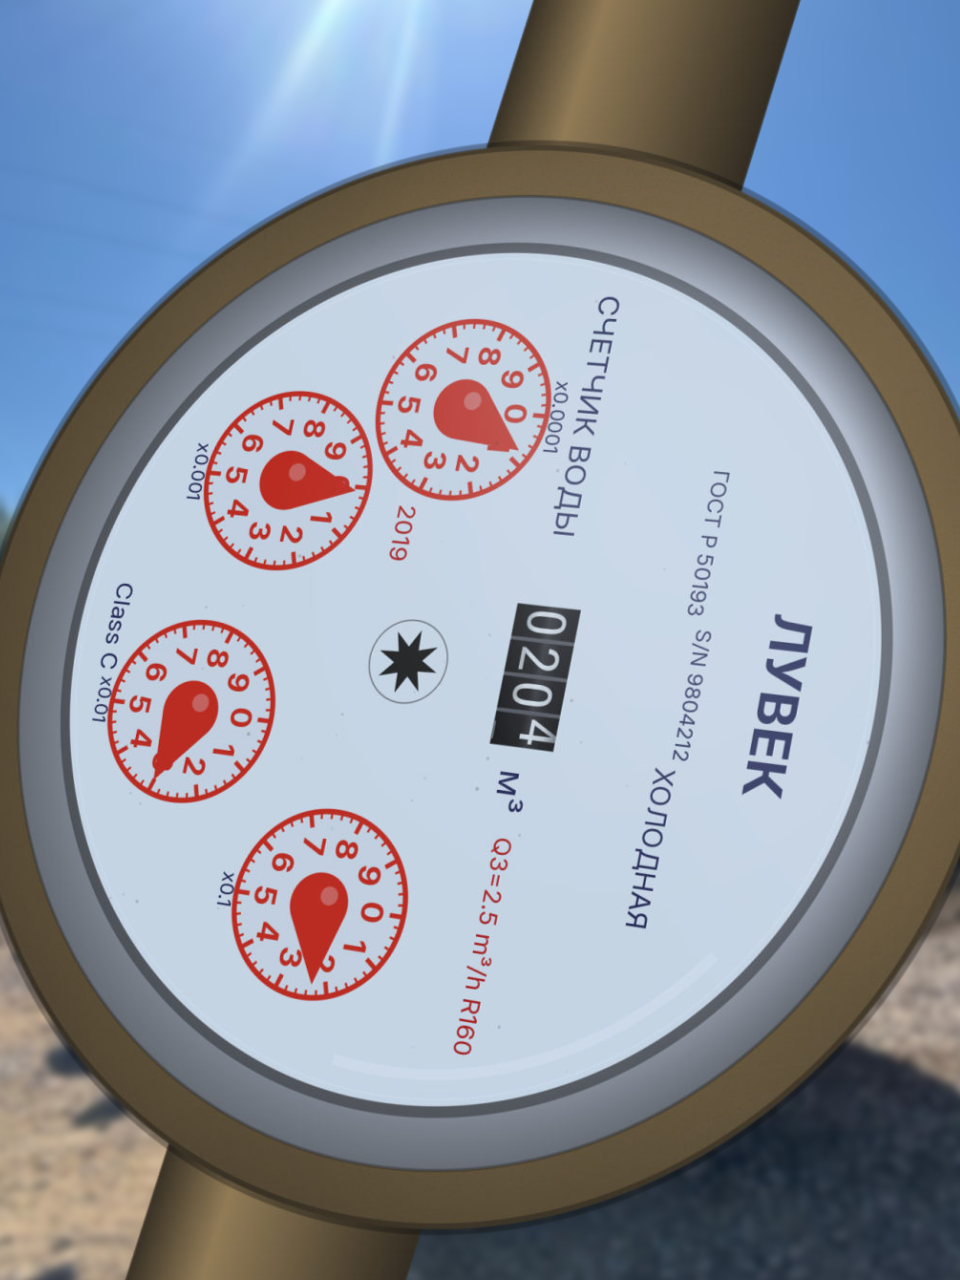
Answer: 204.2300 m³
